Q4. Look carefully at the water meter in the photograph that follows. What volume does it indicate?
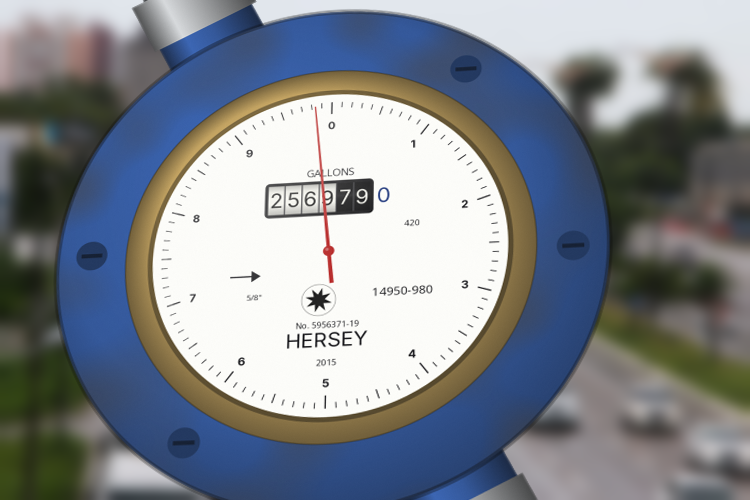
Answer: 2569789.8 gal
